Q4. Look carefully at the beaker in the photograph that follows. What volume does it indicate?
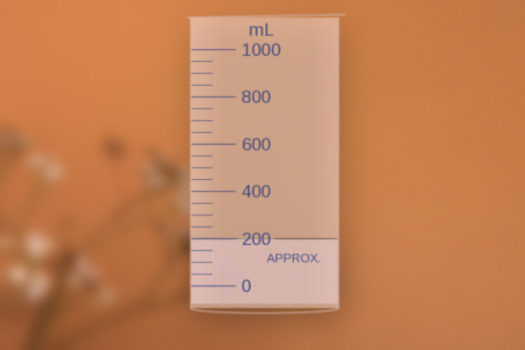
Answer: 200 mL
